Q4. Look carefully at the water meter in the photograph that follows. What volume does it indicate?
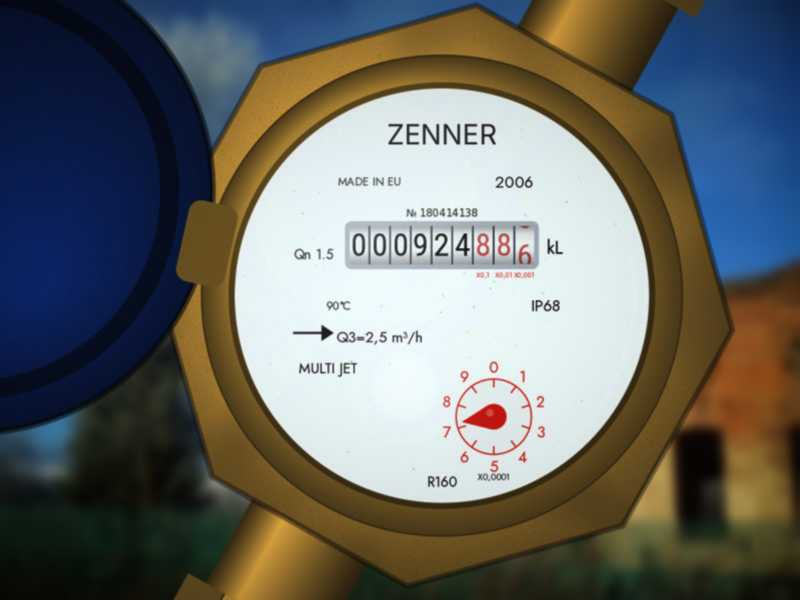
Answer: 924.8857 kL
